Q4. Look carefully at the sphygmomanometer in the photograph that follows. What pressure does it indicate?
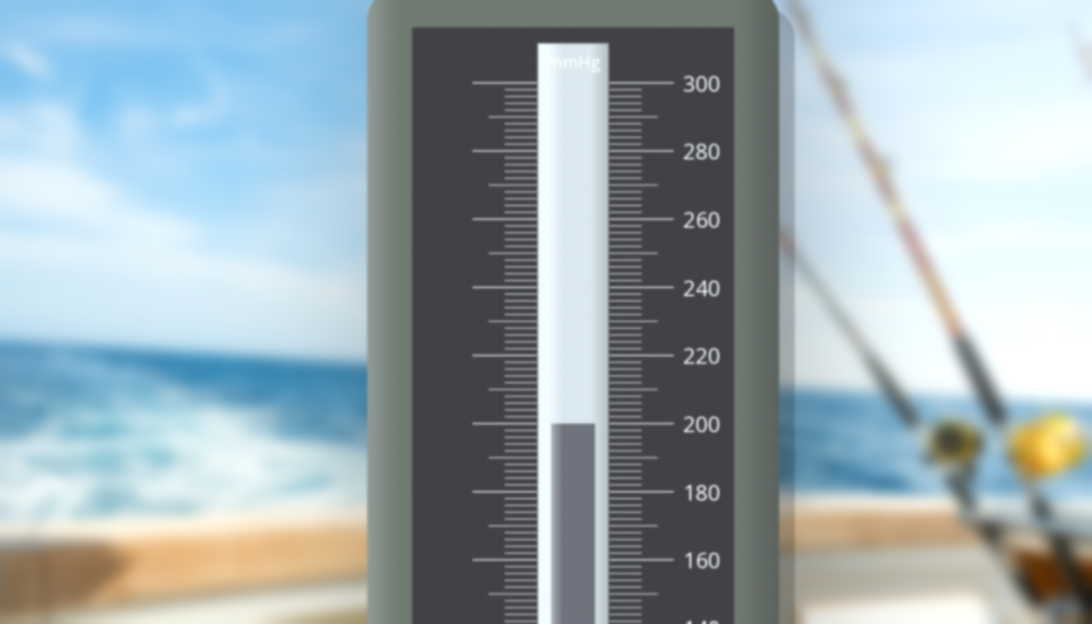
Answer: 200 mmHg
